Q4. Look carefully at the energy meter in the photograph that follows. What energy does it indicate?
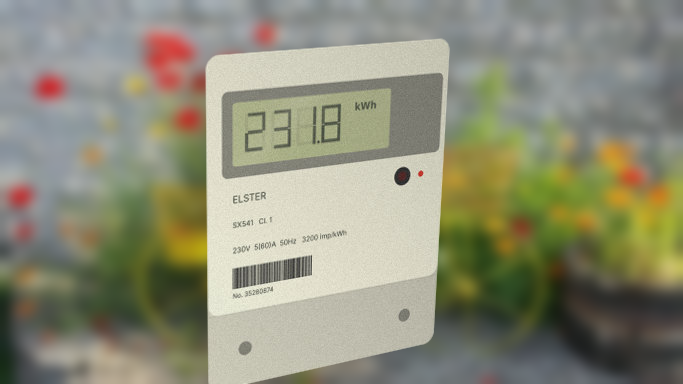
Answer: 231.8 kWh
